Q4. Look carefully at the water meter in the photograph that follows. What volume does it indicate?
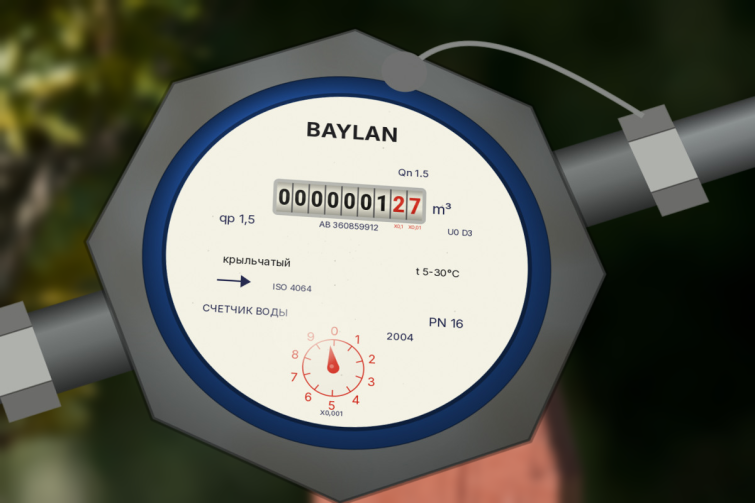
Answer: 1.269 m³
